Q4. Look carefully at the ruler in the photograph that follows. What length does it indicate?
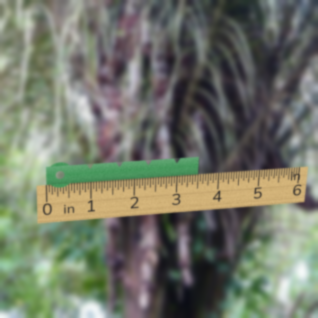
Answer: 3.5 in
